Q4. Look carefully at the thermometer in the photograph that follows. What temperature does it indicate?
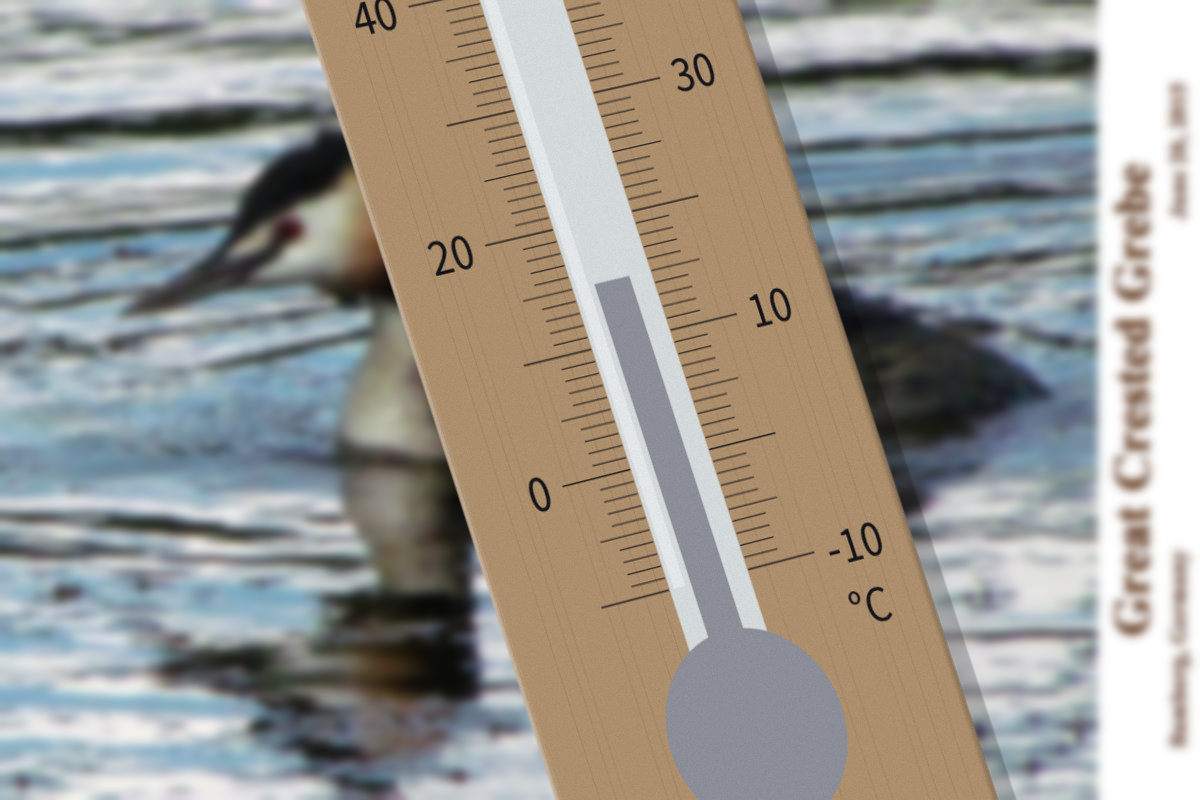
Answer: 15 °C
